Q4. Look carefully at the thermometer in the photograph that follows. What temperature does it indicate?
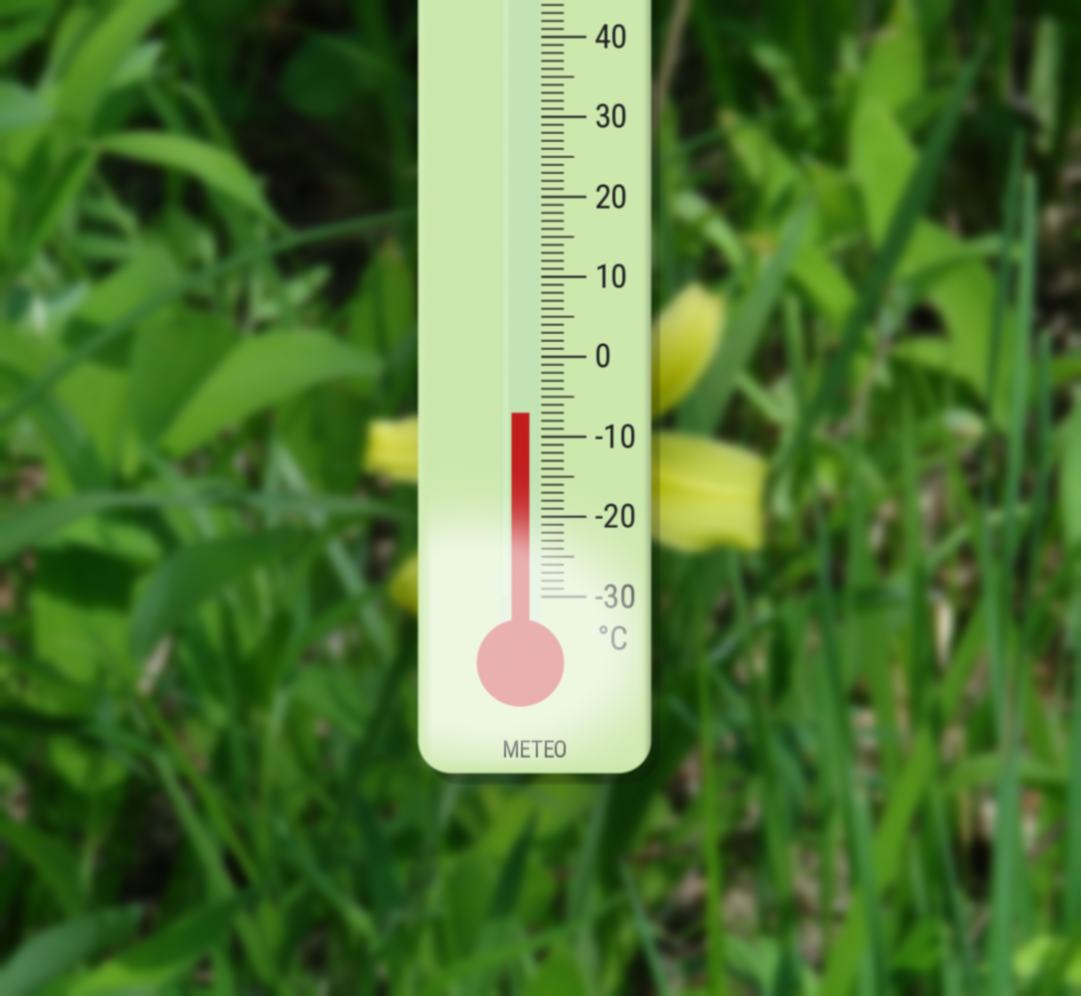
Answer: -7 °C
